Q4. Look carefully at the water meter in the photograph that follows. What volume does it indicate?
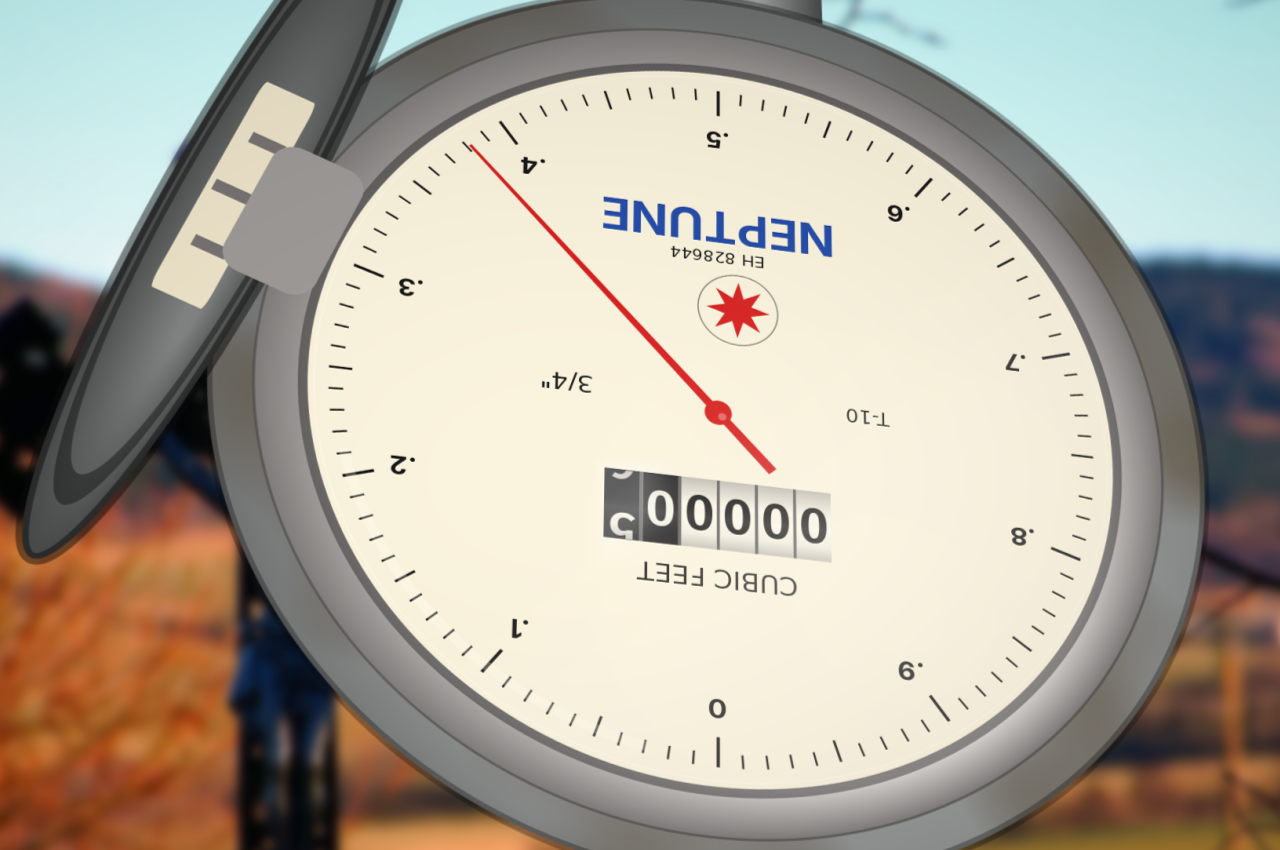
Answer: 5.38 ft³
